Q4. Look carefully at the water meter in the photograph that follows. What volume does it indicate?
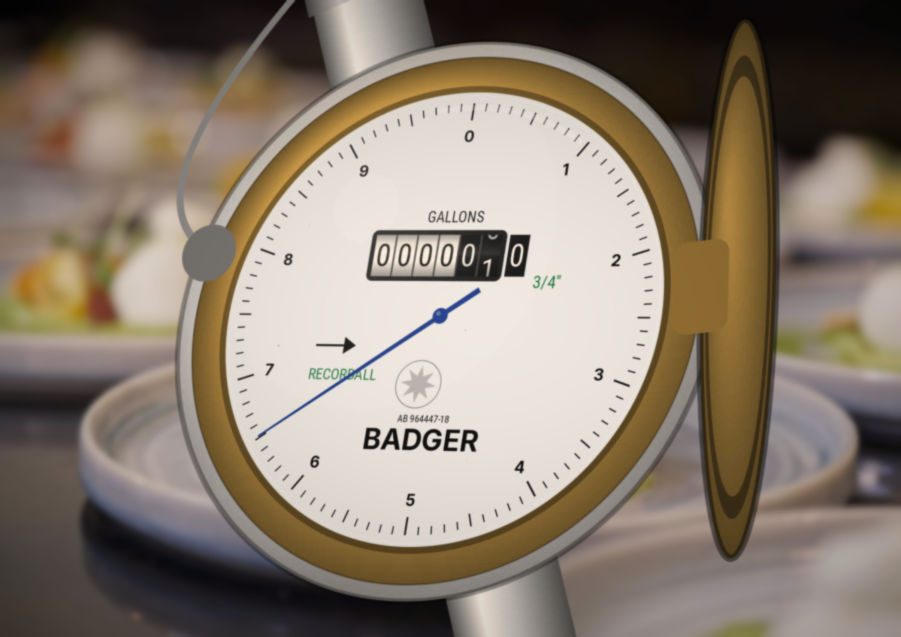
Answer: 6.5 gal
